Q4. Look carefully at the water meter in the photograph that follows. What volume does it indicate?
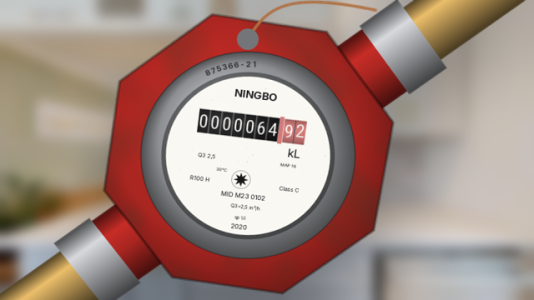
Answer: 64.92 kL
